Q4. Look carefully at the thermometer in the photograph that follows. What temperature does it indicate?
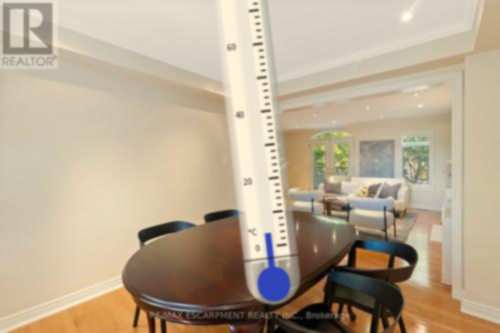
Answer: 4 °C
